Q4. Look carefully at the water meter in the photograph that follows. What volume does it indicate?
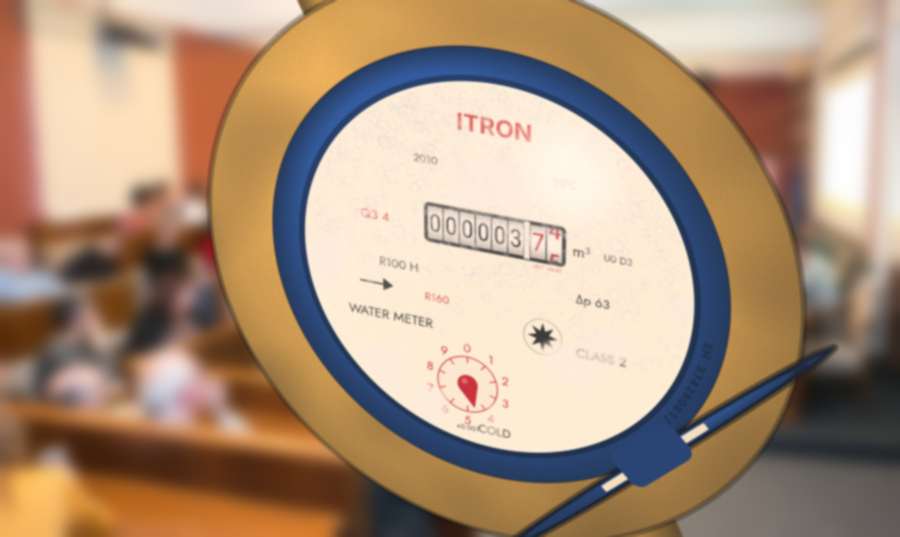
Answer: 3.744 m³
